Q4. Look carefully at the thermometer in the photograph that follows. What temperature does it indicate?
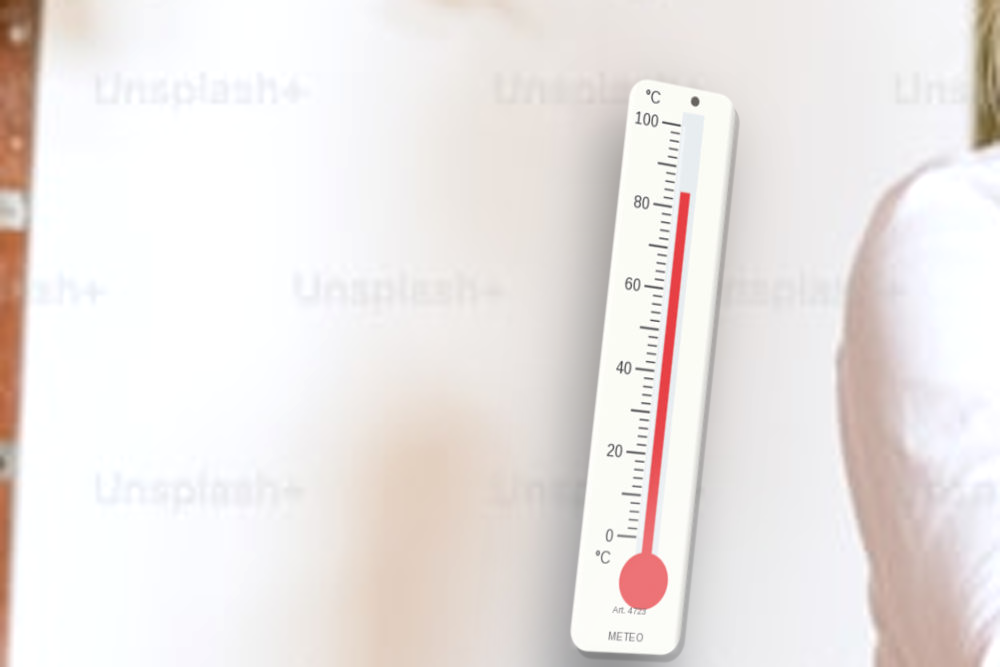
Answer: 84 °C
